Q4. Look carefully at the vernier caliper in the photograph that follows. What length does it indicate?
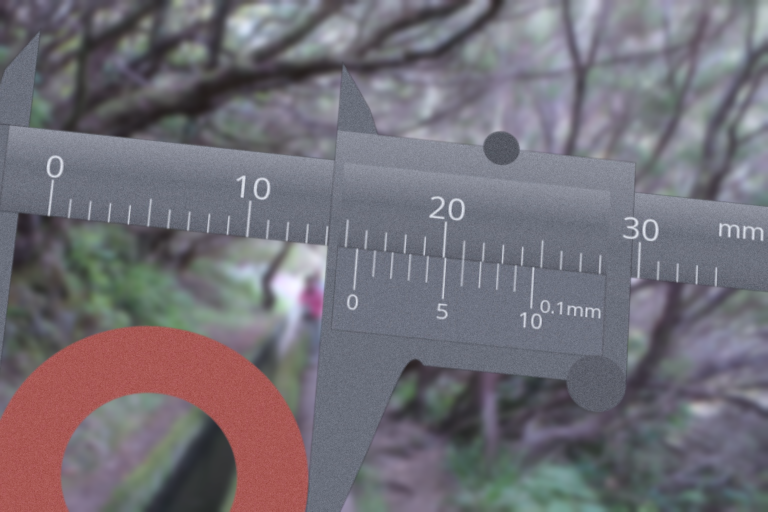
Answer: 15.6 mm
